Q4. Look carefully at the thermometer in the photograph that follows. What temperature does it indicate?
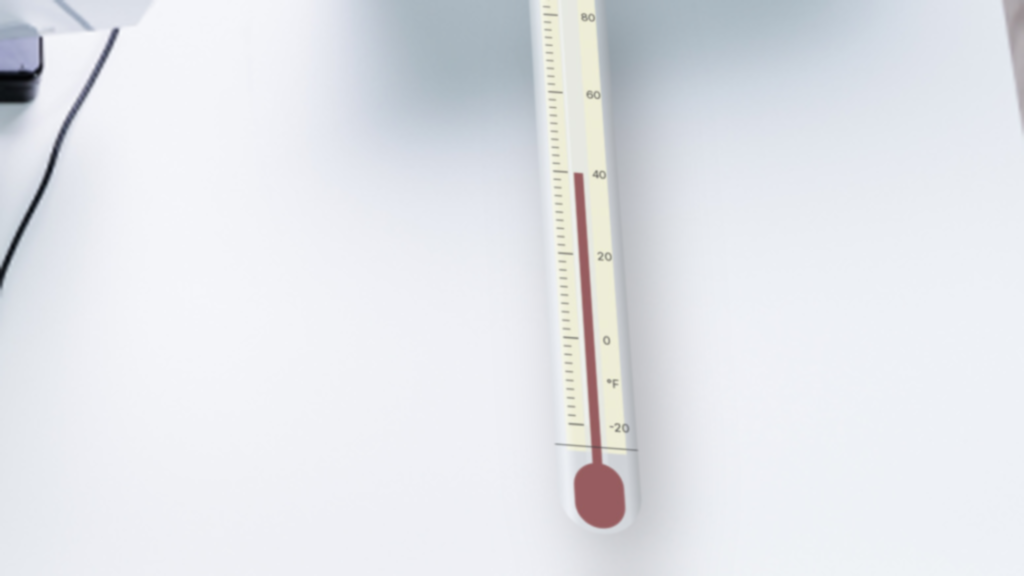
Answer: 40 °F
